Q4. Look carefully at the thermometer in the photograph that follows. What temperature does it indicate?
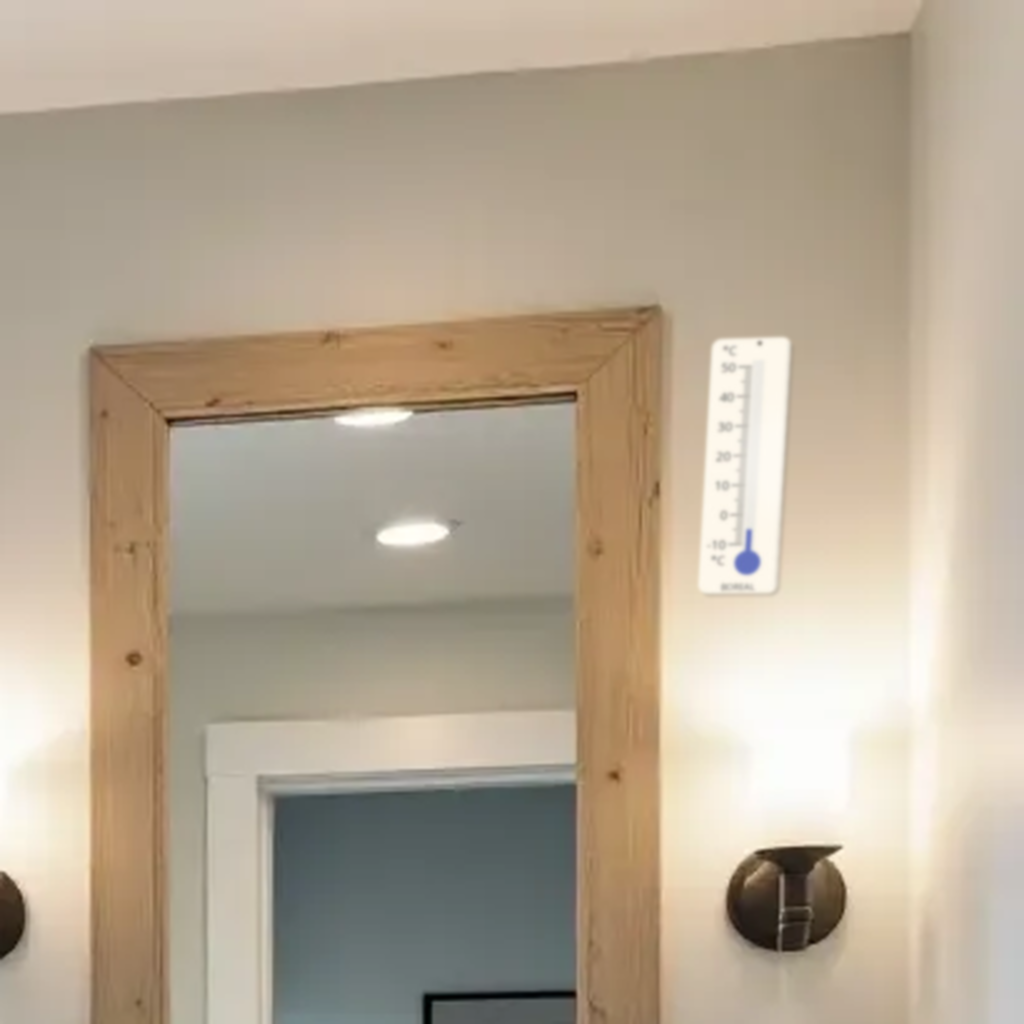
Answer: -5 °C
